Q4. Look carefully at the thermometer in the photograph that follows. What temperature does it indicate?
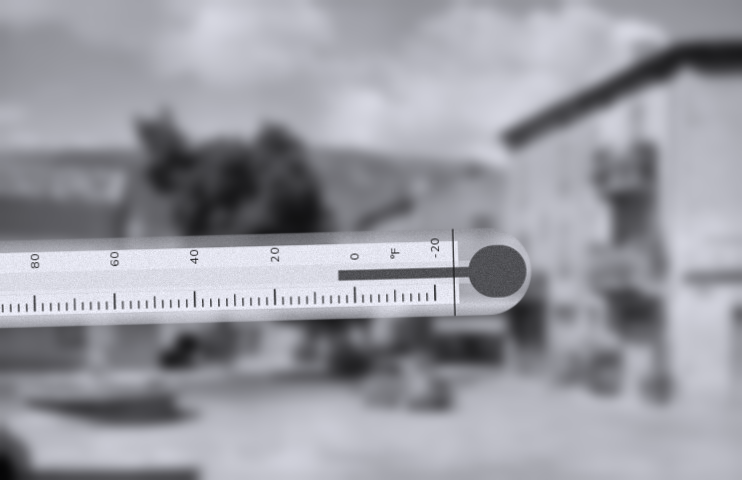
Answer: 4 °F
